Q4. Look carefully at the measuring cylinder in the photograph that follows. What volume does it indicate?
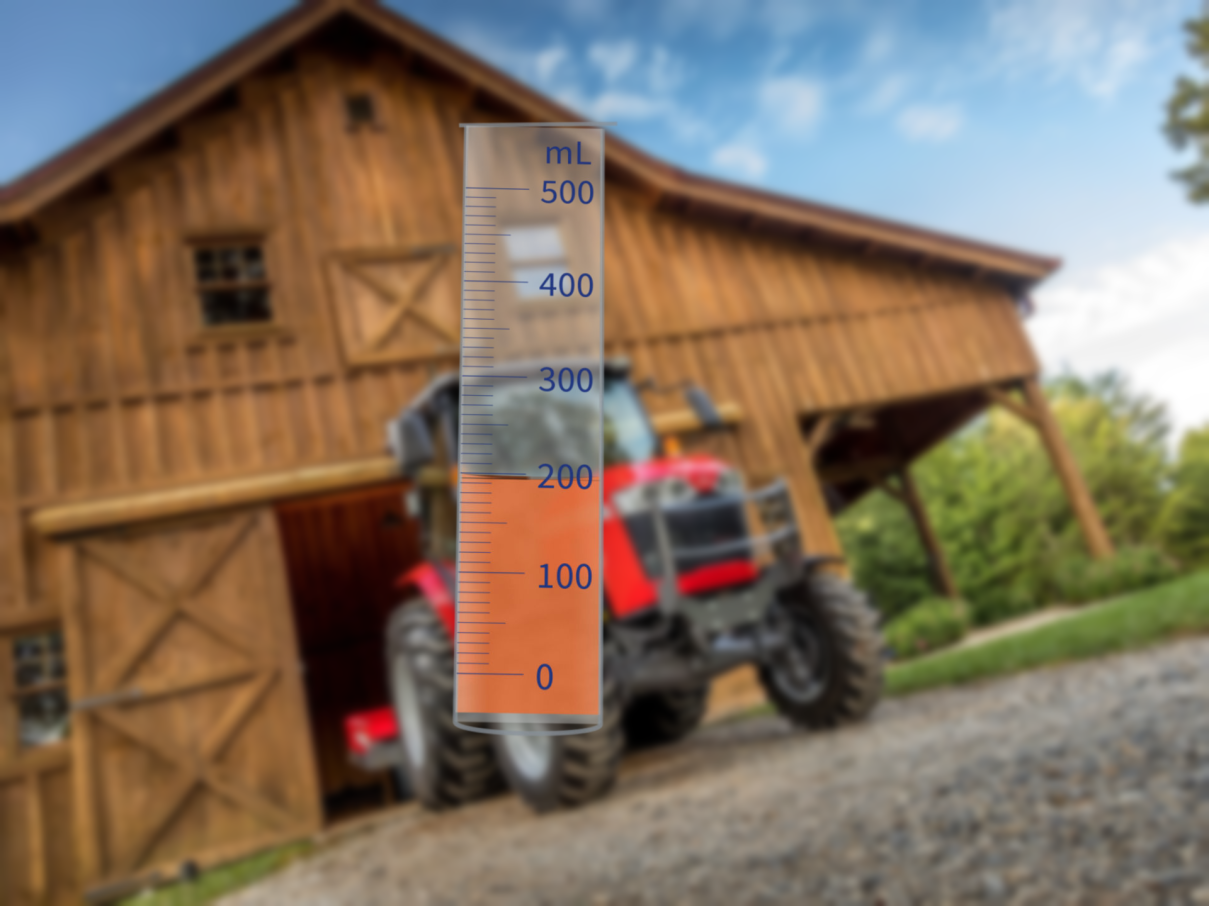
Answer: 195 mL
